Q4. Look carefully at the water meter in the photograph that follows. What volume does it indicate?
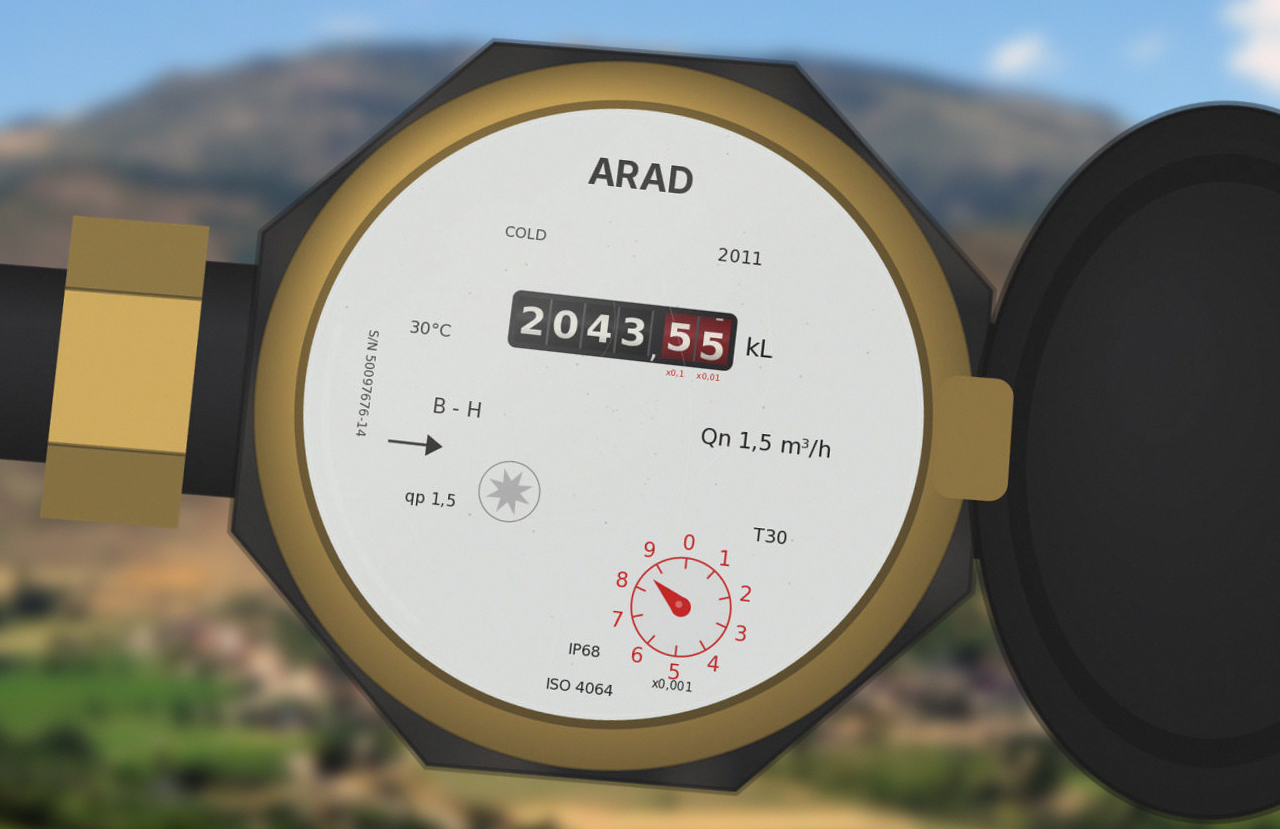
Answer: 2043.548 kL
